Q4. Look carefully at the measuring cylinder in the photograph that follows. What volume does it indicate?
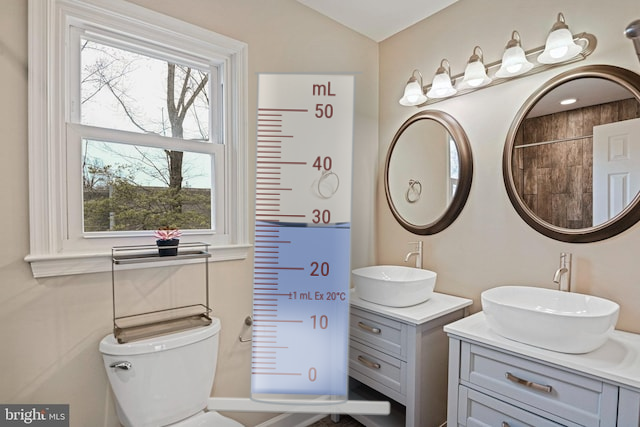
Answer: 28 mL
